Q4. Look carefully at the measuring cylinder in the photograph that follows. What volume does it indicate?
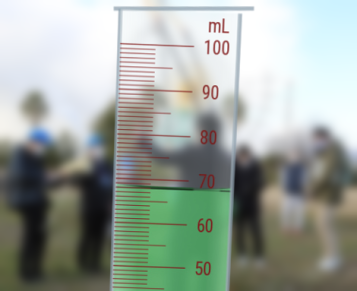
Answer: 68 mL
